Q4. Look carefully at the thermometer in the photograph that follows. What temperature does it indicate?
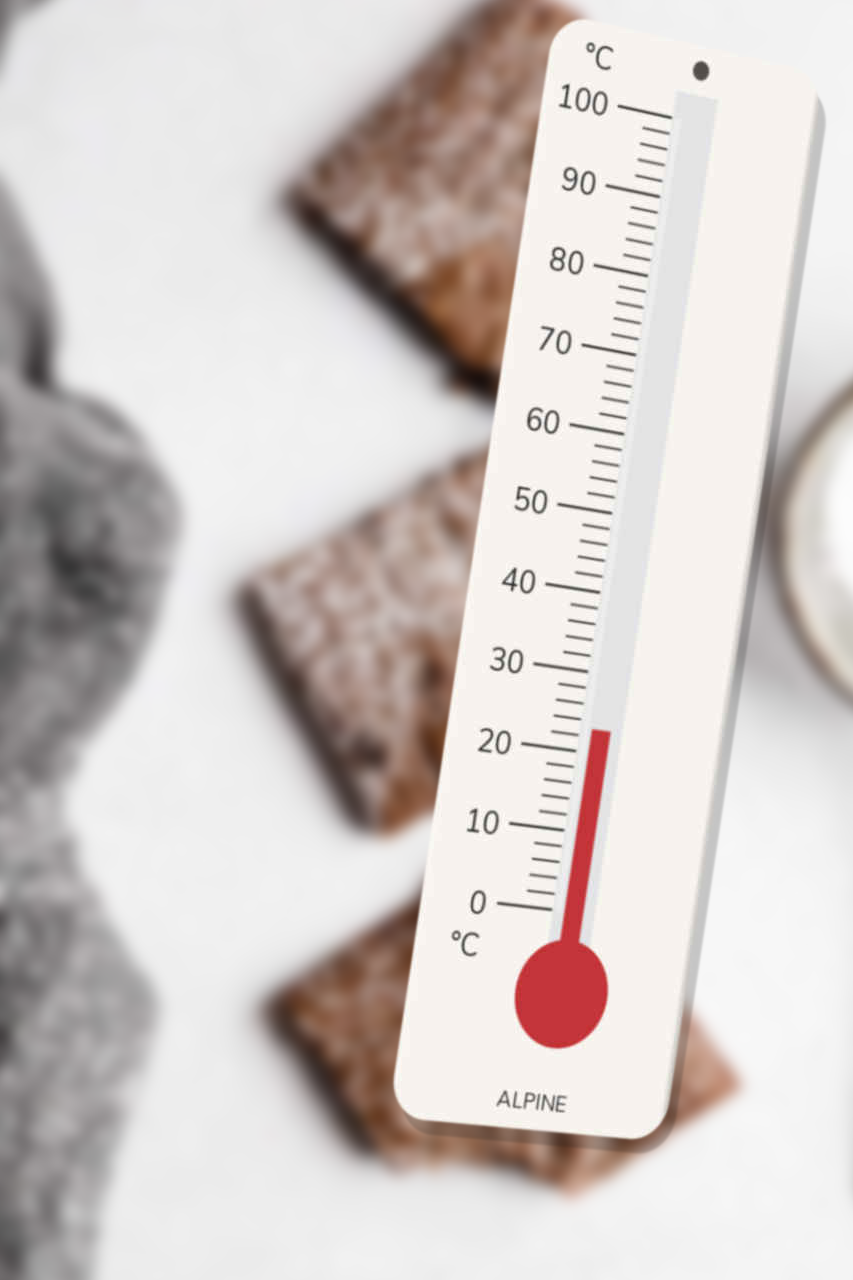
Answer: 23 °C
